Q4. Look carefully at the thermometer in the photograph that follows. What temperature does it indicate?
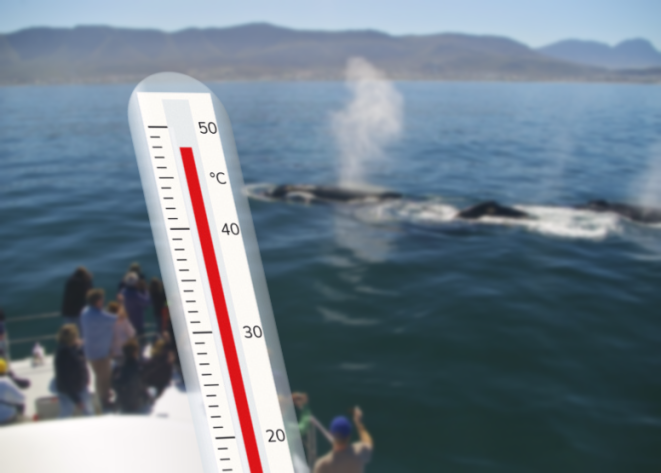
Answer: 48 °C
